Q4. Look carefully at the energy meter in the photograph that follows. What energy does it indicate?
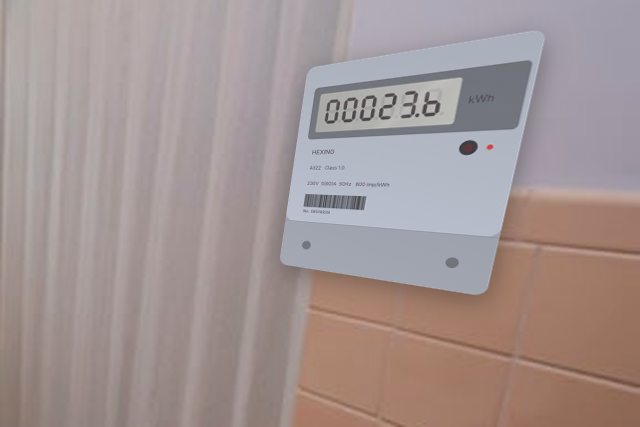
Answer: 23.6 kWh
